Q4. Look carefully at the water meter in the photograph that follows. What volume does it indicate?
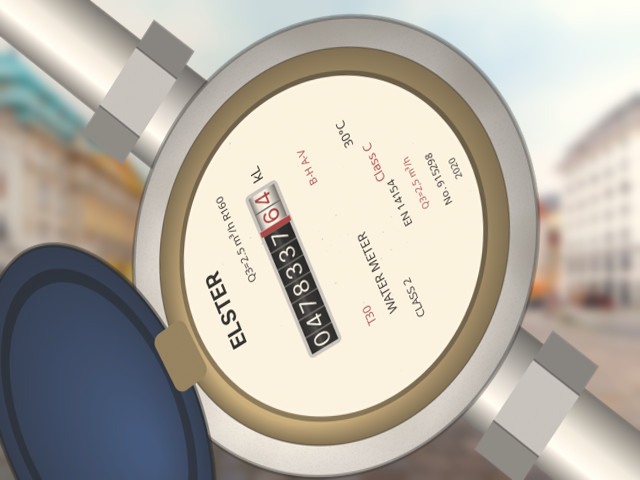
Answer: 478337.64 kL
